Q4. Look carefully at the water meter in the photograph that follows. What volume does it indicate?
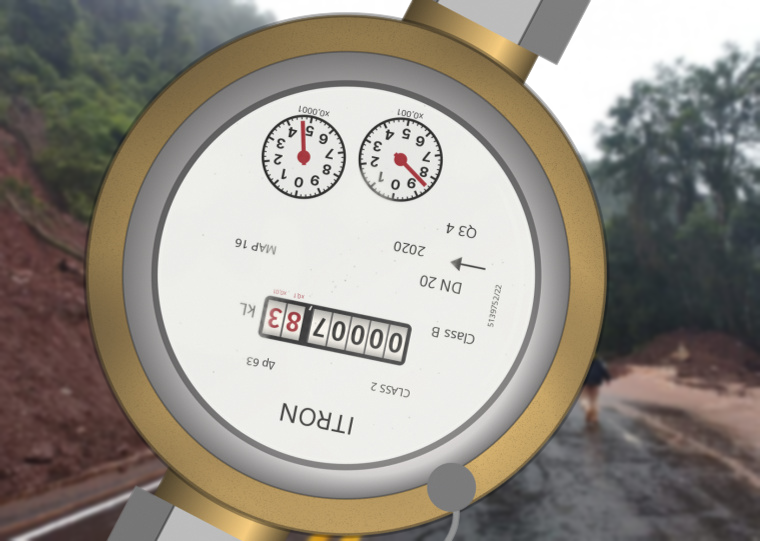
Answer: 7.8384 kL
